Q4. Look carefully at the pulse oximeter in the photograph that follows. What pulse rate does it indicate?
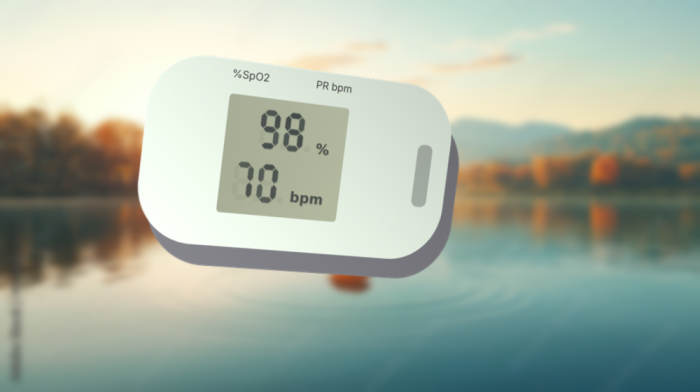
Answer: 70 bpm
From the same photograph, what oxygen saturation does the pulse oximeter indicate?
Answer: 98 %
